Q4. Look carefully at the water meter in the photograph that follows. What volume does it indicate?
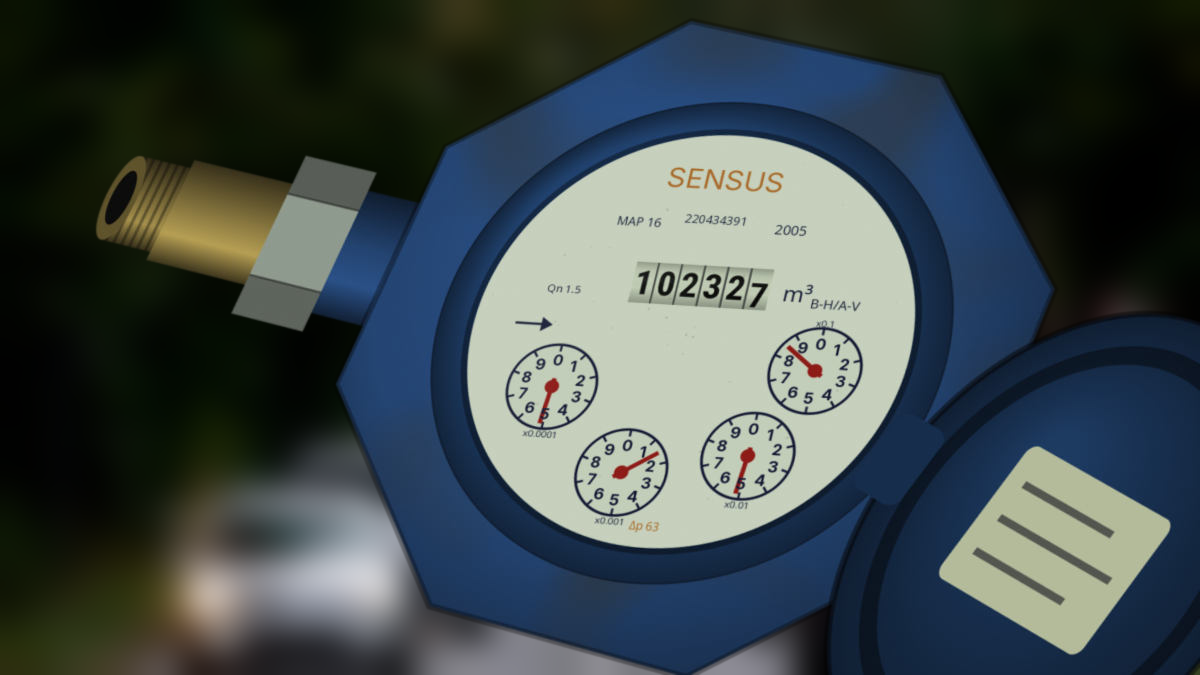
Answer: 102326.8515 m³
